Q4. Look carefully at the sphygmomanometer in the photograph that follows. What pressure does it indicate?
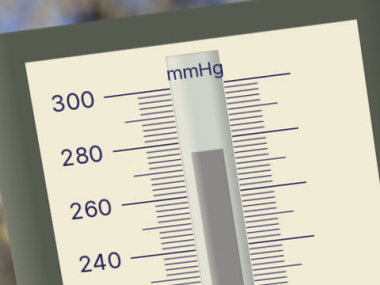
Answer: 276 mmHg
